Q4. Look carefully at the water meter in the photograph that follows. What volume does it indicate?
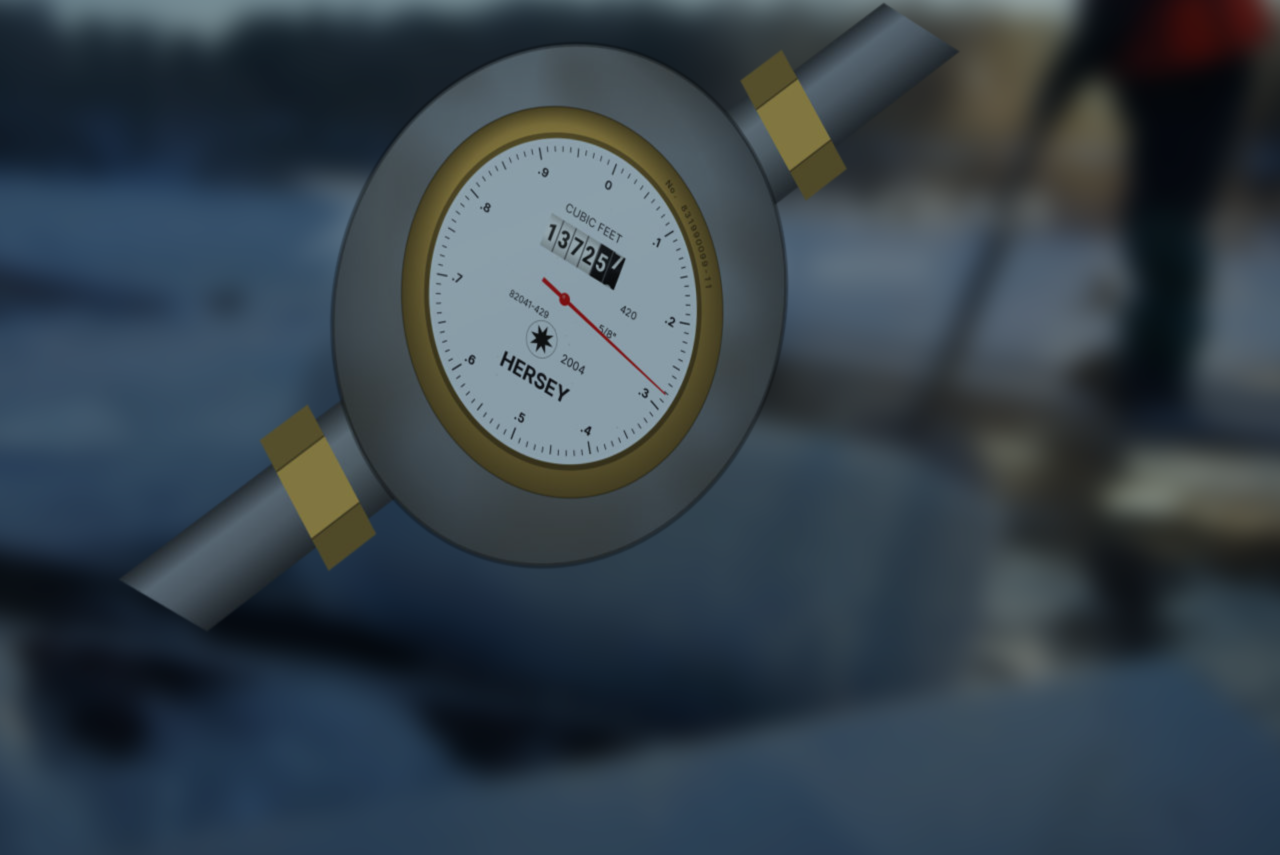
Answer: 137257.28 ft³
